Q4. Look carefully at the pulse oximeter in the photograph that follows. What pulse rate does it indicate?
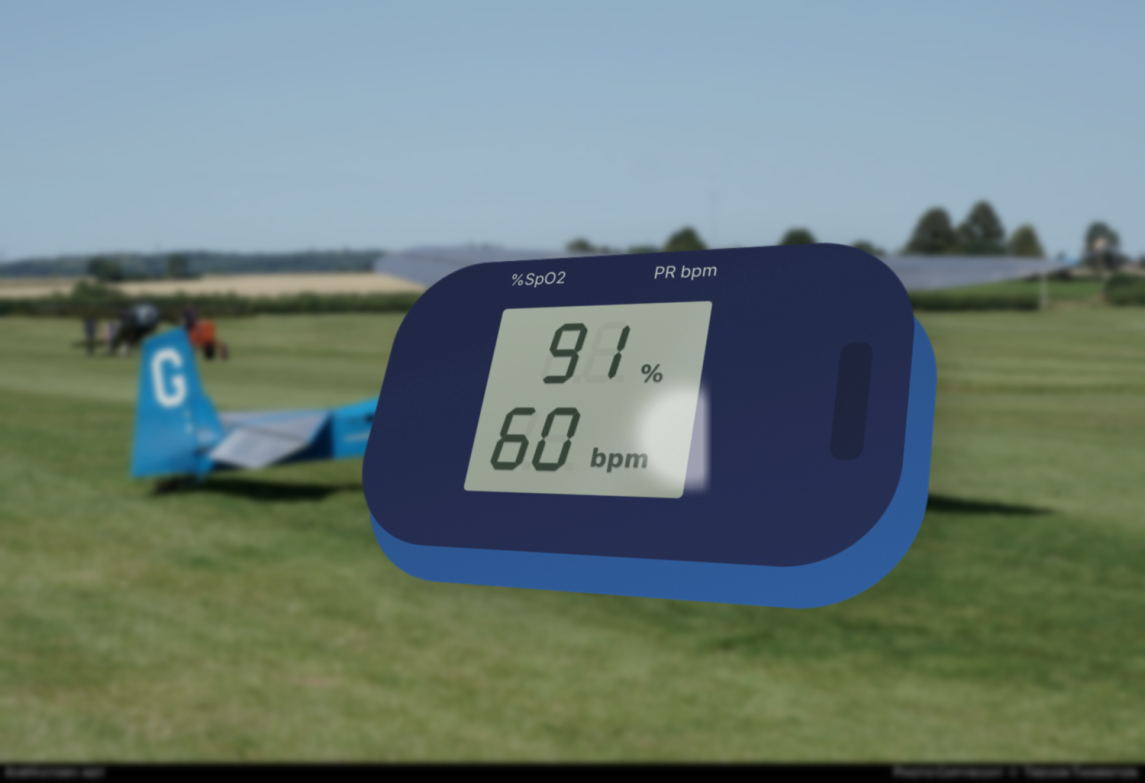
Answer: 60 bpm
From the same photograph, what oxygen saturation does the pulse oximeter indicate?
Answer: 91 %
